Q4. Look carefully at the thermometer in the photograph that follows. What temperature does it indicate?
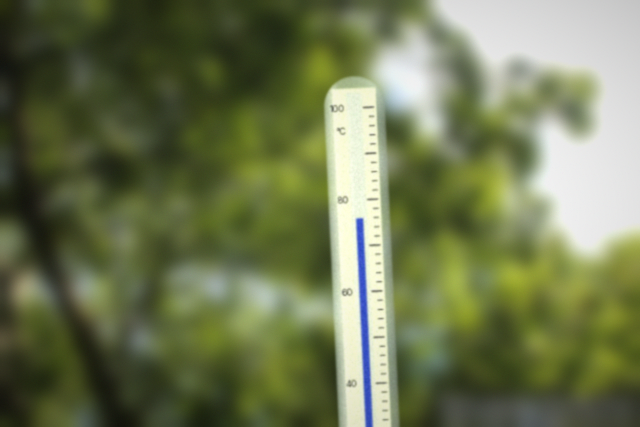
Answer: 76 °C
